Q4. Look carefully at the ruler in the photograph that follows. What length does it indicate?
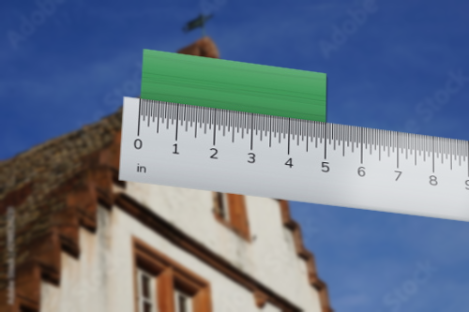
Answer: 5 in
